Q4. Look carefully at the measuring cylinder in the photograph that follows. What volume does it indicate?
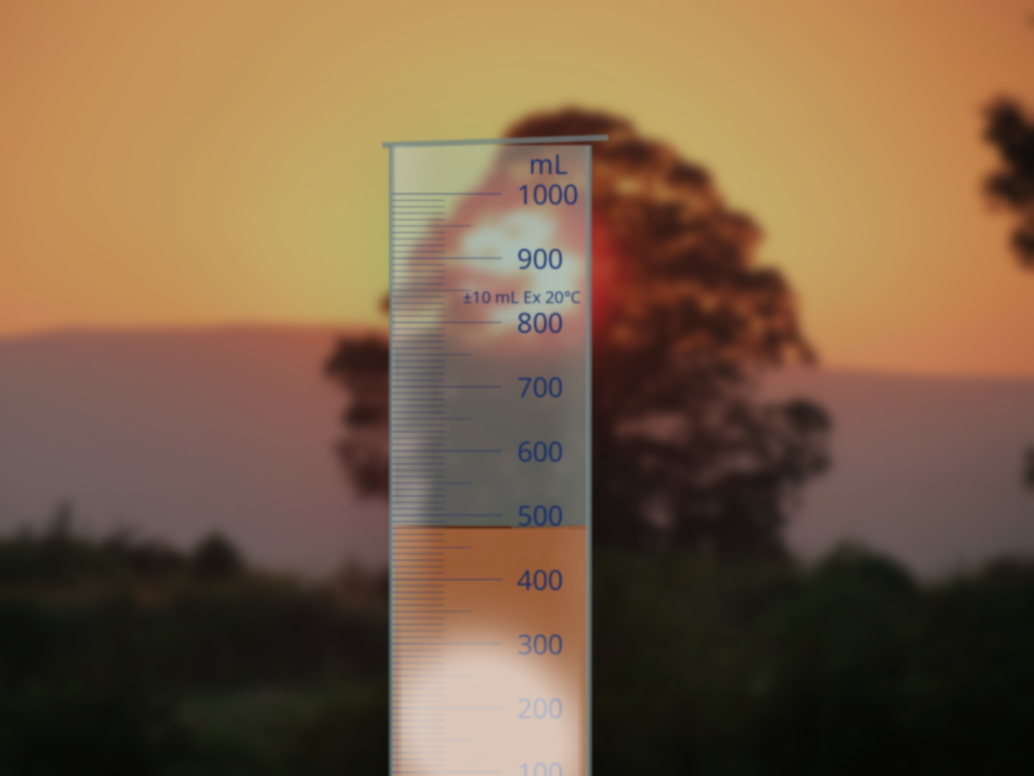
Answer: 480 mL
